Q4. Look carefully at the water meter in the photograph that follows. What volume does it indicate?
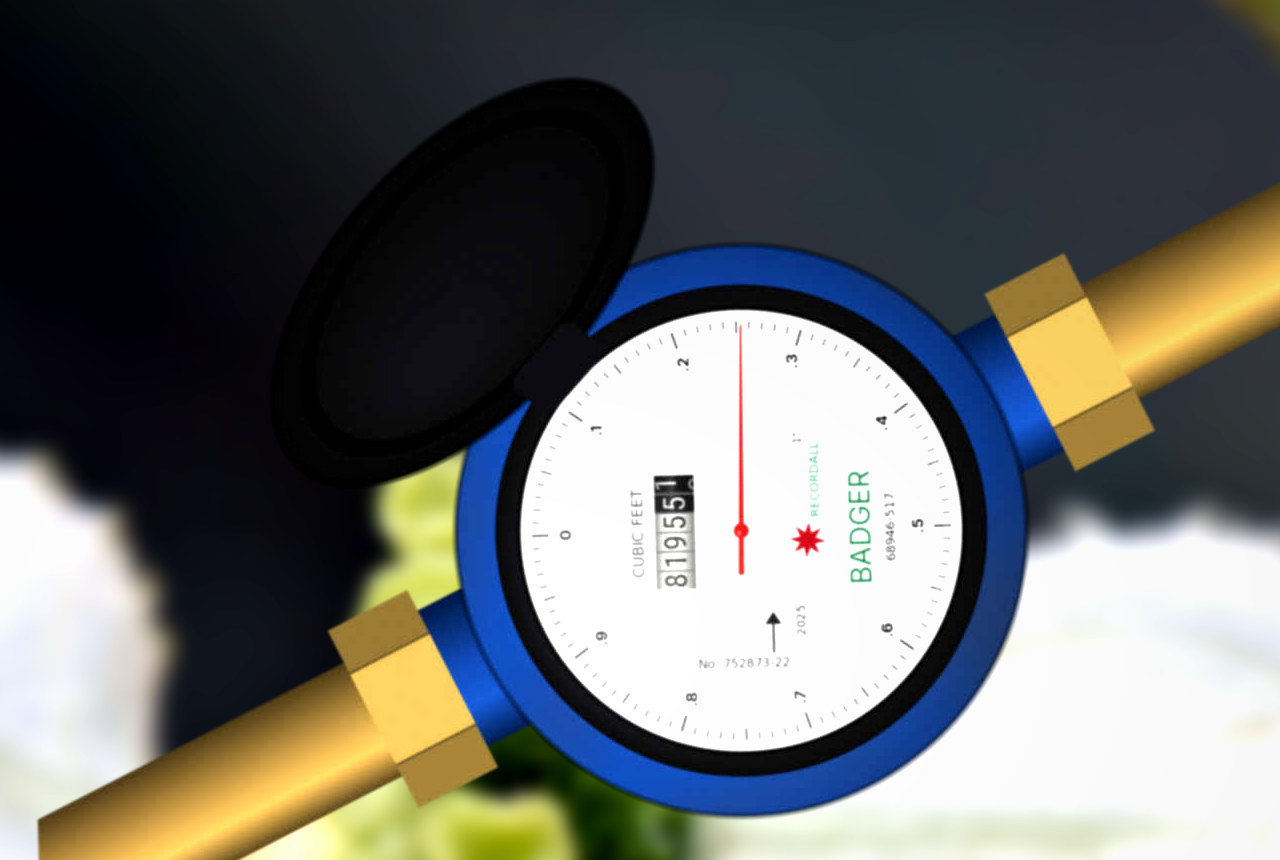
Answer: 819551.25 ft³
